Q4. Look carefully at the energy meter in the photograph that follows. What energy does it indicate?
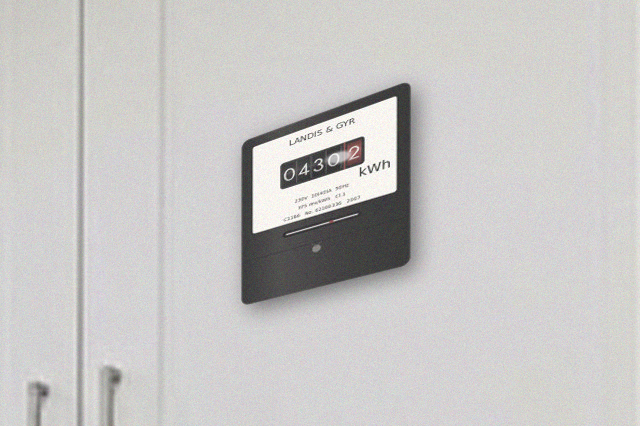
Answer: 430.2 kWh
